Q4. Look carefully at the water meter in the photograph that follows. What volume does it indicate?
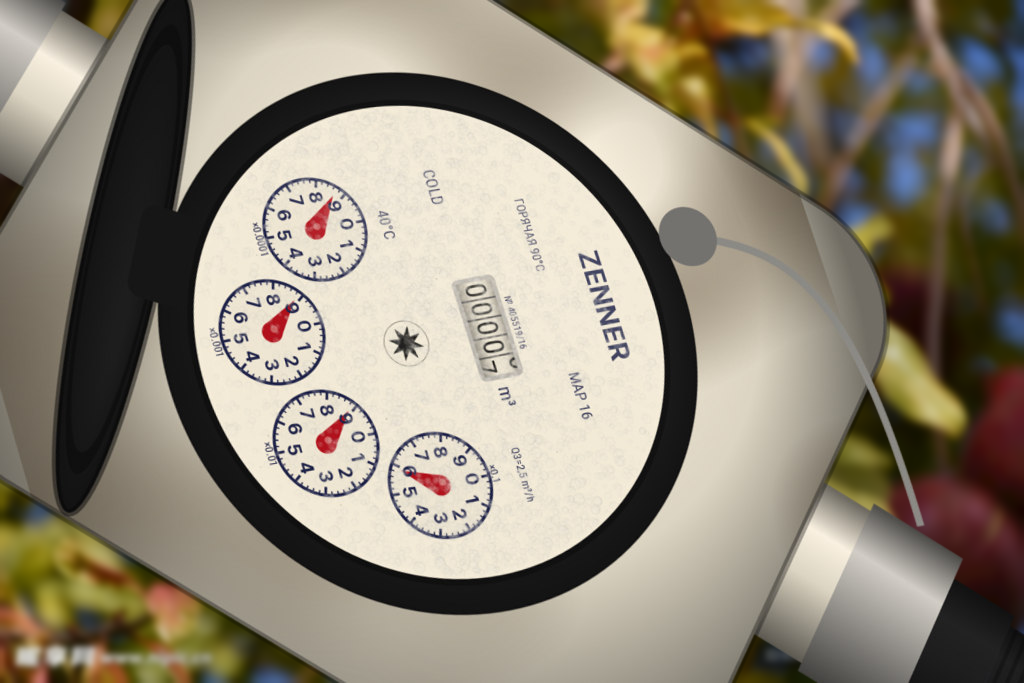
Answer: 6.5888 m³
